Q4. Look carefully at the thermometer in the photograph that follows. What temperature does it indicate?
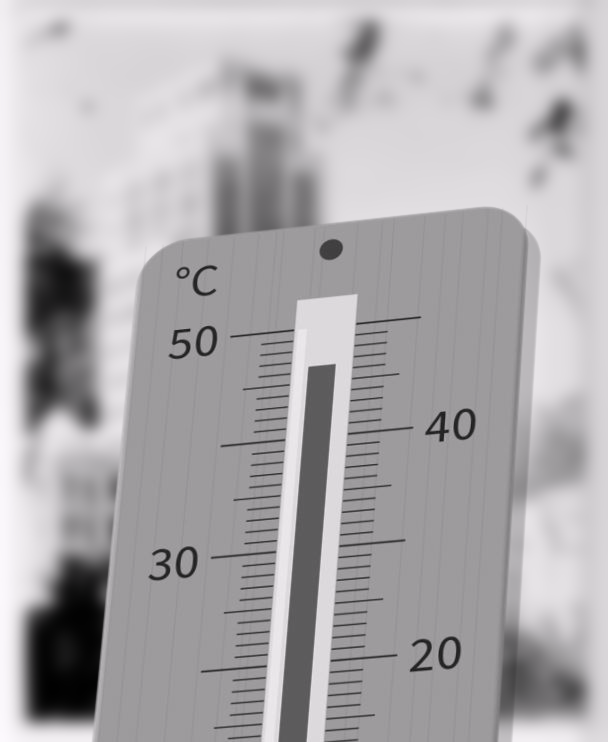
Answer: 46.5 °C
